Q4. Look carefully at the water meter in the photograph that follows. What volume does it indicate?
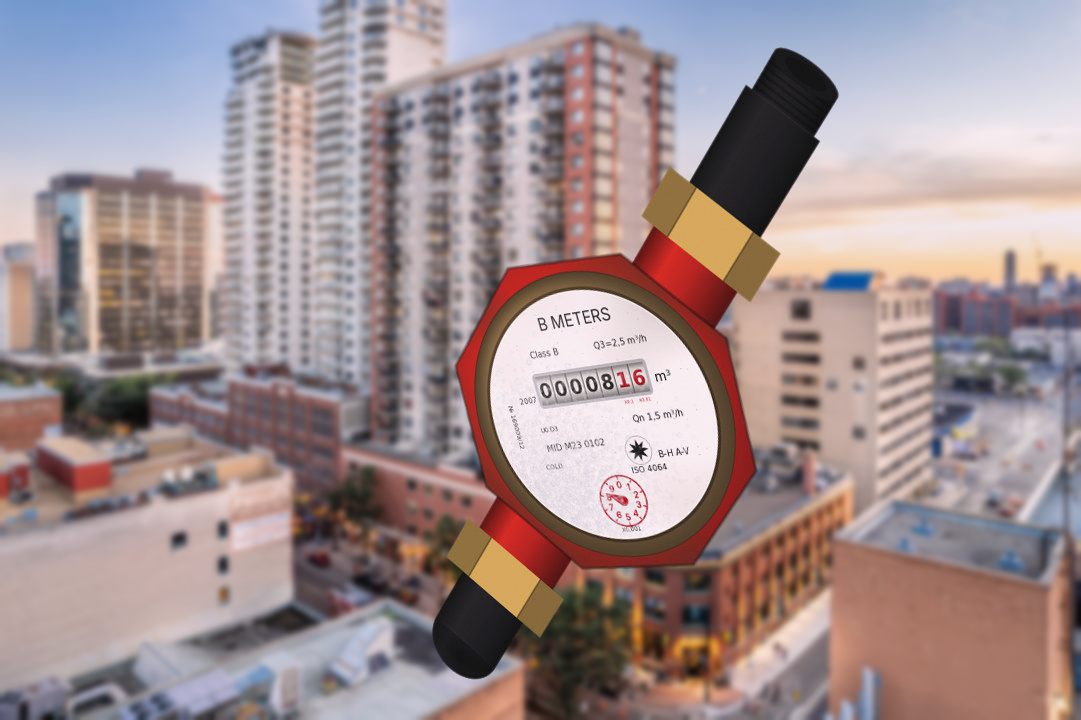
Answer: 8.168 m³
